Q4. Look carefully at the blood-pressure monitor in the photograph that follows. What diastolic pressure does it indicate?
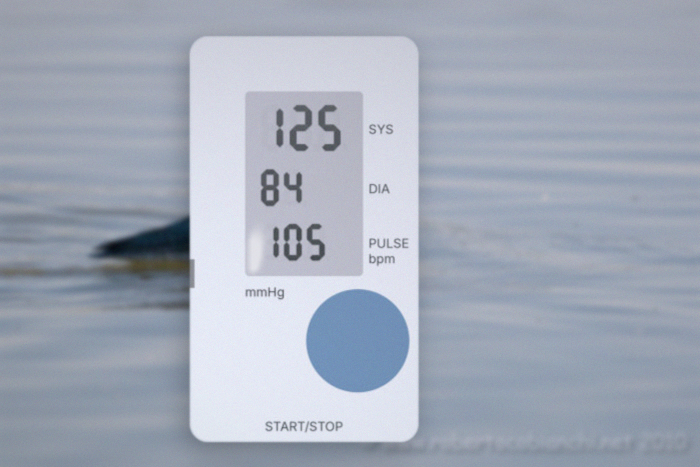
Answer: 84 mmHg
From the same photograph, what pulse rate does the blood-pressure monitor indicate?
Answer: 105 bpm
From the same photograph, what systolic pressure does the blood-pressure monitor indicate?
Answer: 125 mmHg
